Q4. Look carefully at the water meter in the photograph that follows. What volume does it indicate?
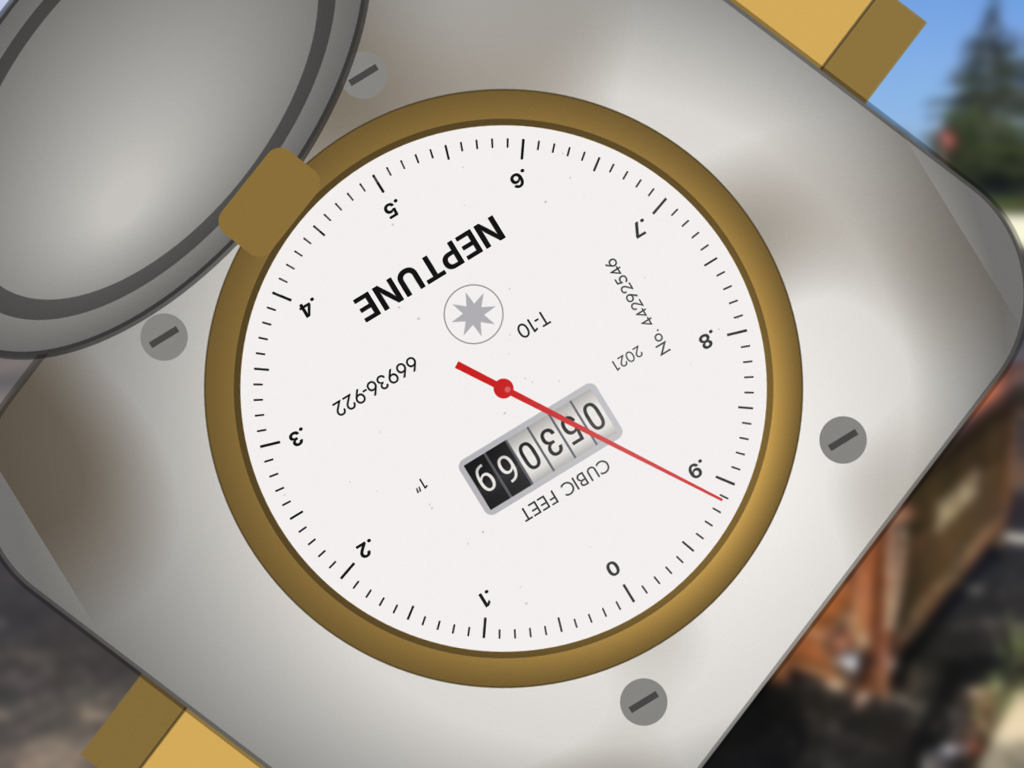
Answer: 53068.91 ft³
